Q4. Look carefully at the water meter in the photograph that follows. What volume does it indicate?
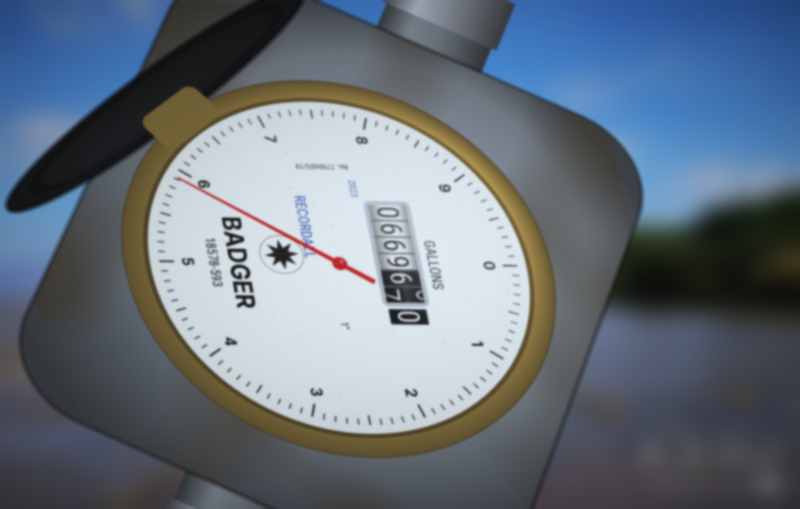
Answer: 669665.9 gal
